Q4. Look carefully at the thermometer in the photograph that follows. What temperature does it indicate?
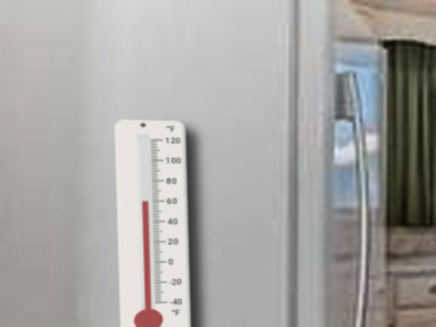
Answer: 60 °F
